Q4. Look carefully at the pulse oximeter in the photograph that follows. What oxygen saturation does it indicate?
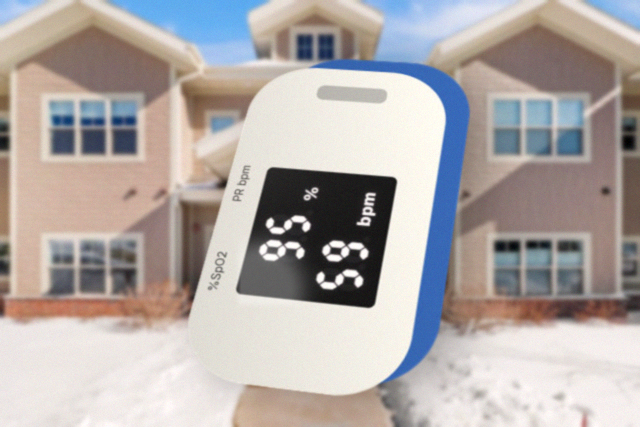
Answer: 95 %
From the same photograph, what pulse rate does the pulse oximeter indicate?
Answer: 59 bpm
